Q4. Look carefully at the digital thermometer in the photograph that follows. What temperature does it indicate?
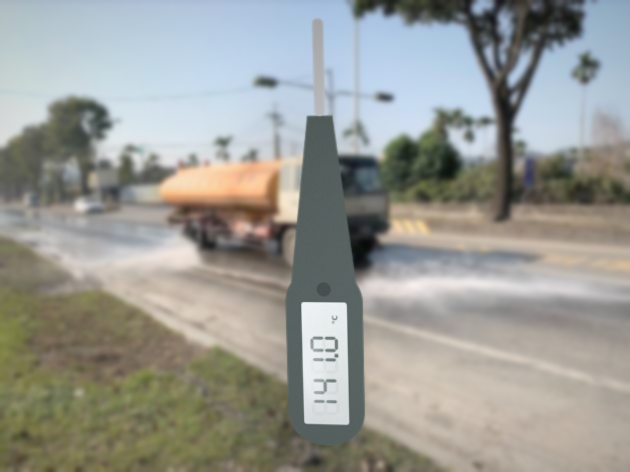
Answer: 141.0 °C
